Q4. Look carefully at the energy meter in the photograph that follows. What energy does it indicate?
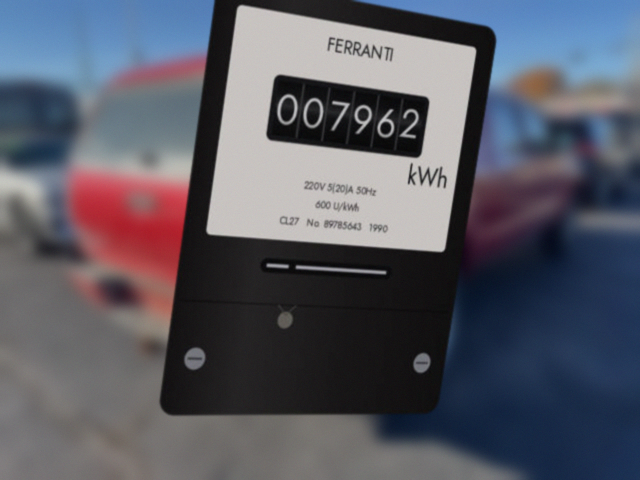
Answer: 7962 kWh
